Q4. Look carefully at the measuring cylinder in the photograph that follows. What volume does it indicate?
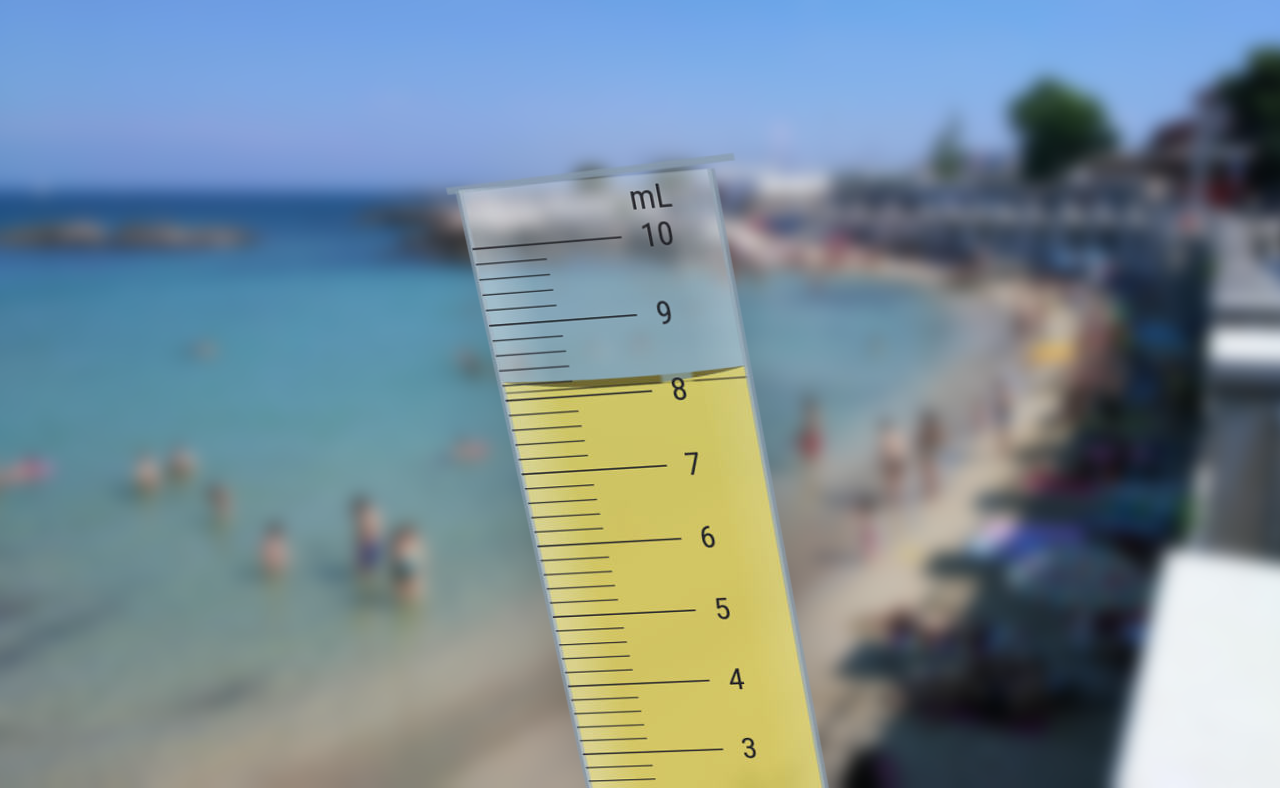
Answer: 8.1 mL
